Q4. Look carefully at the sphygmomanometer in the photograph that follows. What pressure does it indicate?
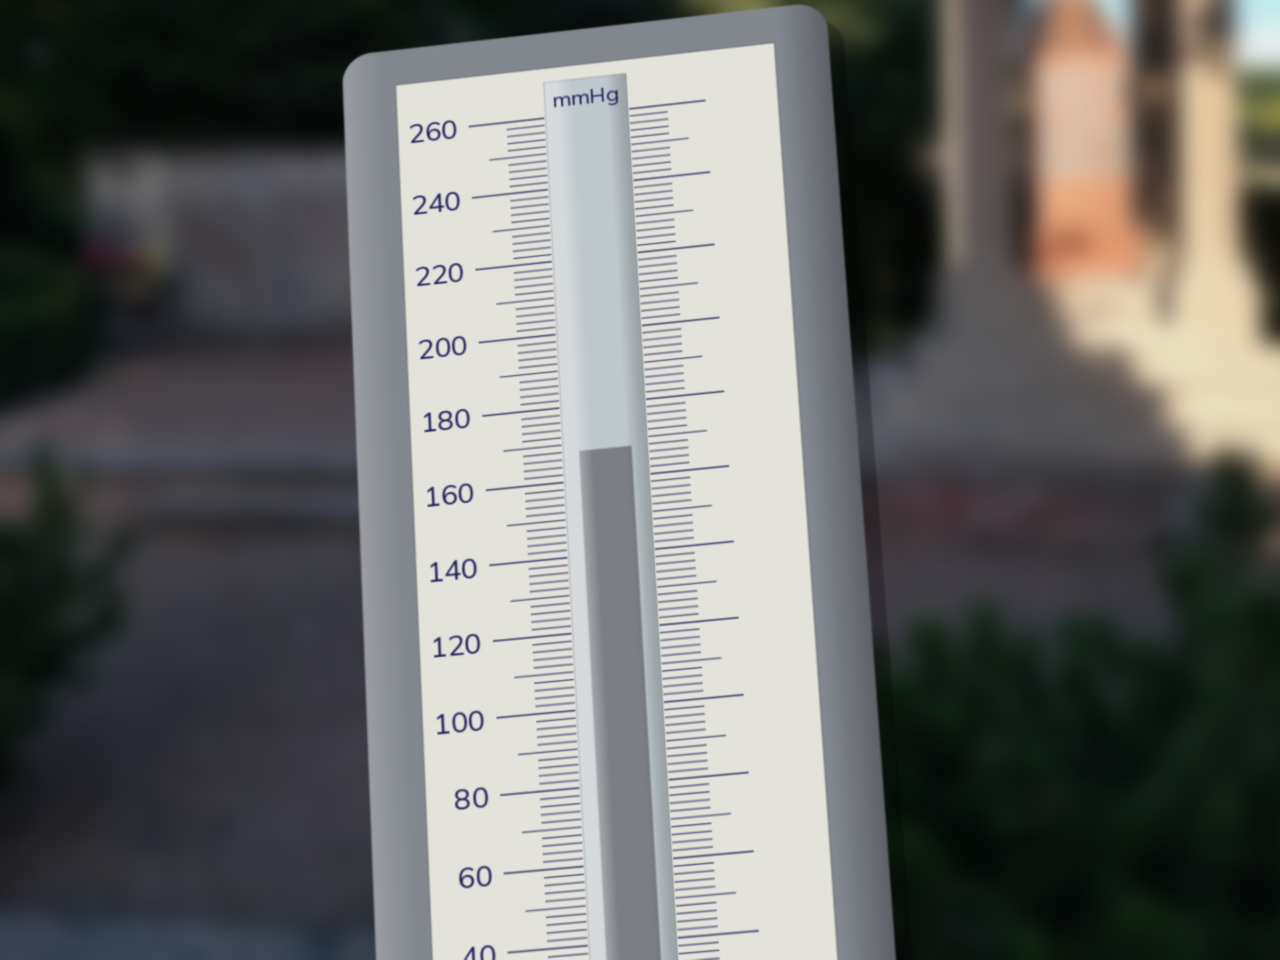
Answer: 168 mmHg
